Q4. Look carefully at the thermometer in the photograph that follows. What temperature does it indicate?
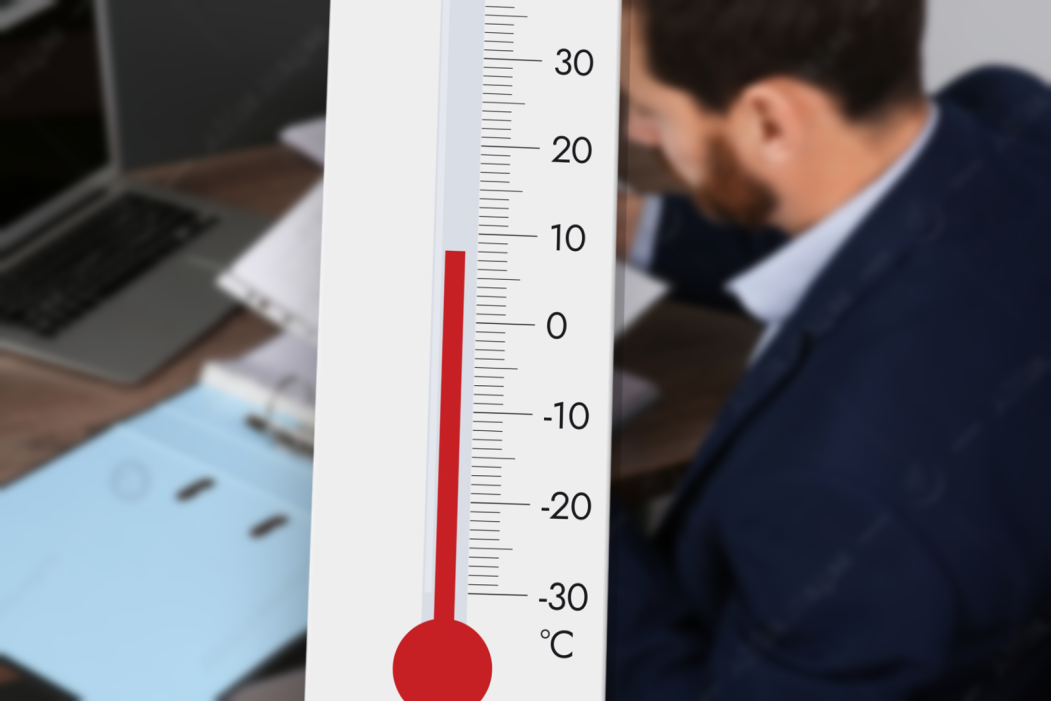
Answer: 8 °C
